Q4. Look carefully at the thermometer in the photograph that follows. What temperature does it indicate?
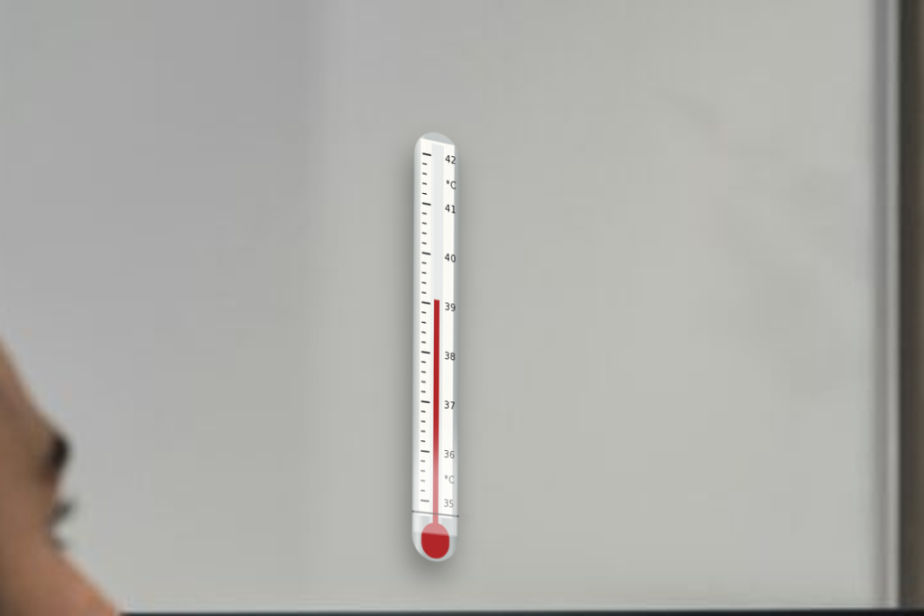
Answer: 39.1 °C
